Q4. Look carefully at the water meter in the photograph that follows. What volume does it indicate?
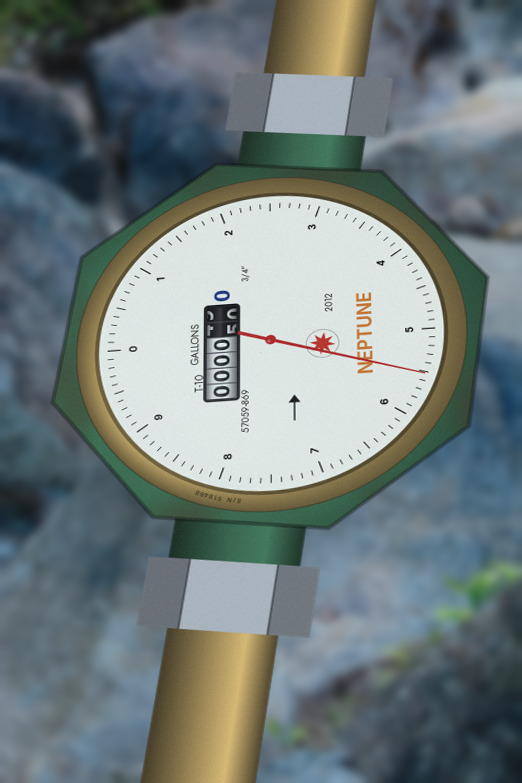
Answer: 495.5 gal
